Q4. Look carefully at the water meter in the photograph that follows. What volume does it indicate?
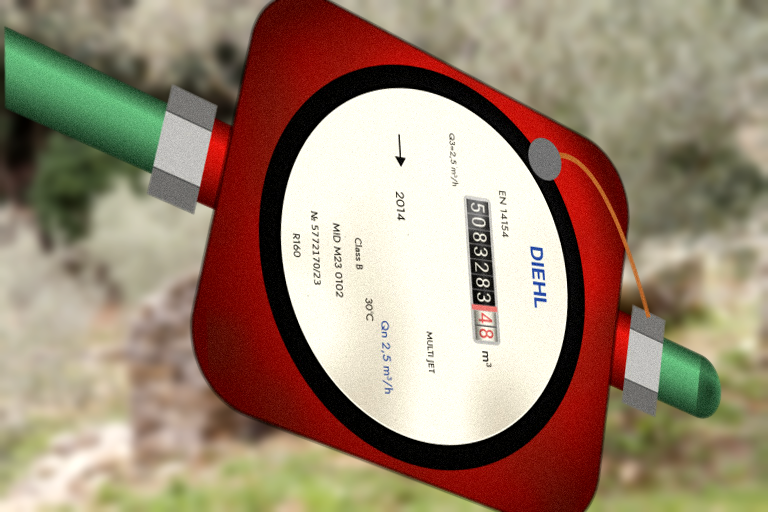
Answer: 5083283.48 m³
